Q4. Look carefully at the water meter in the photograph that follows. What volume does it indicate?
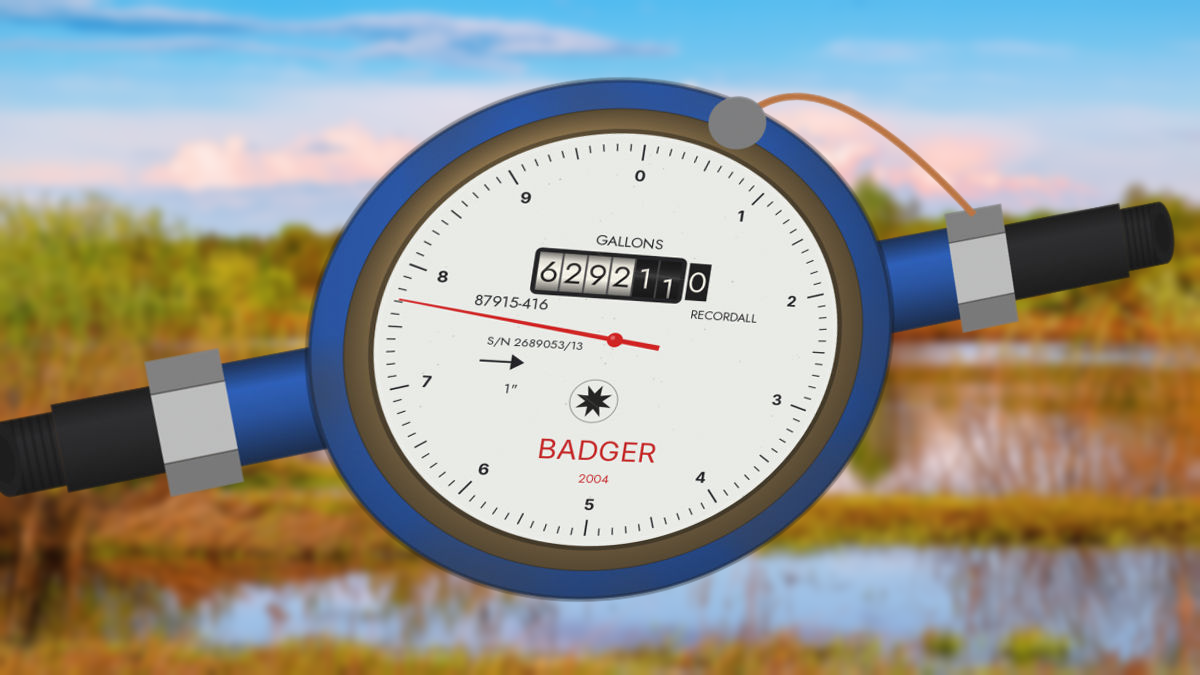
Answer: 6292107.7 gal
